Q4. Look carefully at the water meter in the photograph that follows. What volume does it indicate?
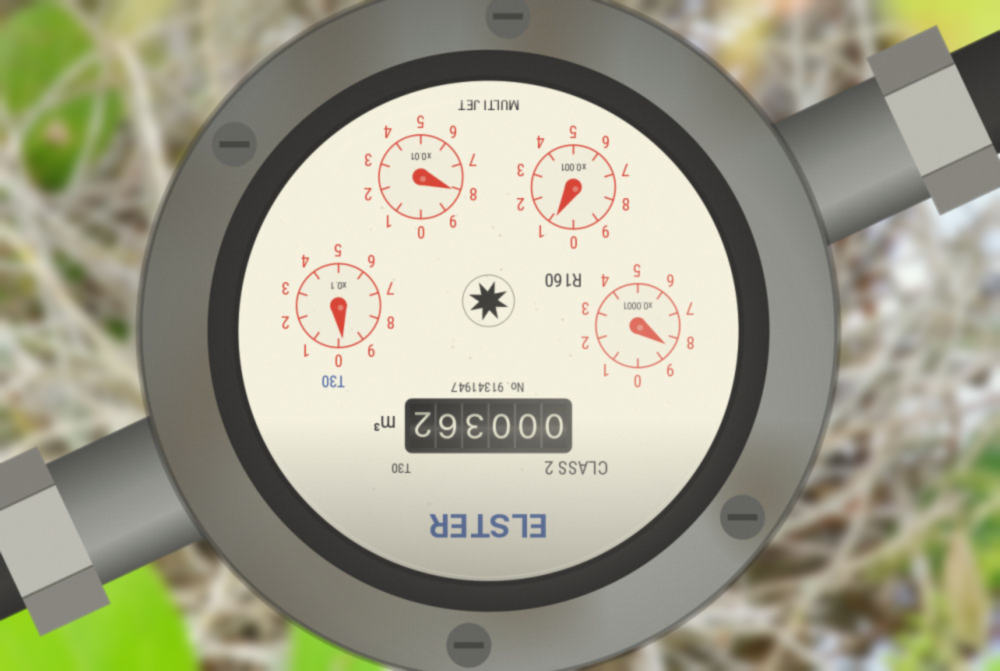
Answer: 361.9808 m³
